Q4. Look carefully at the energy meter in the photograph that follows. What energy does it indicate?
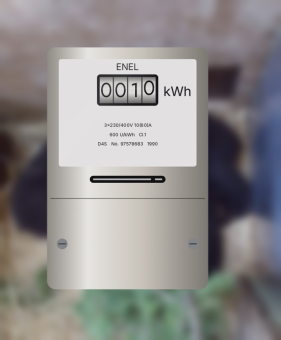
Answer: 10 kWh
